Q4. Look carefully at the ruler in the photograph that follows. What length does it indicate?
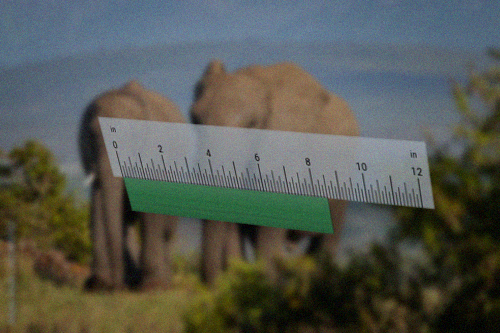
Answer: 8.5 in
